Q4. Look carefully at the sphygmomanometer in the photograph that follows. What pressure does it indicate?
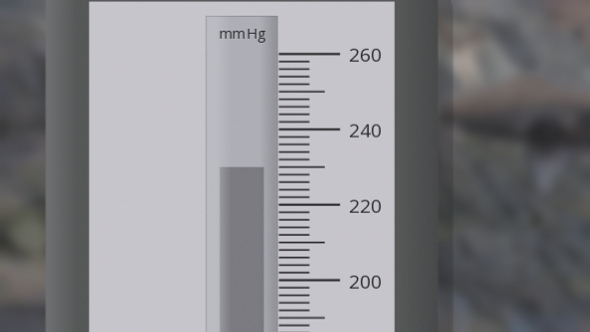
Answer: 230 mmHg
